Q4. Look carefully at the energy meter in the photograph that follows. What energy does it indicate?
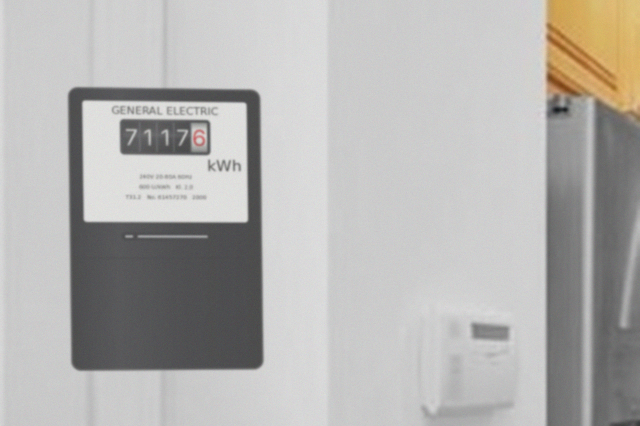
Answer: 7117.6 kWh
